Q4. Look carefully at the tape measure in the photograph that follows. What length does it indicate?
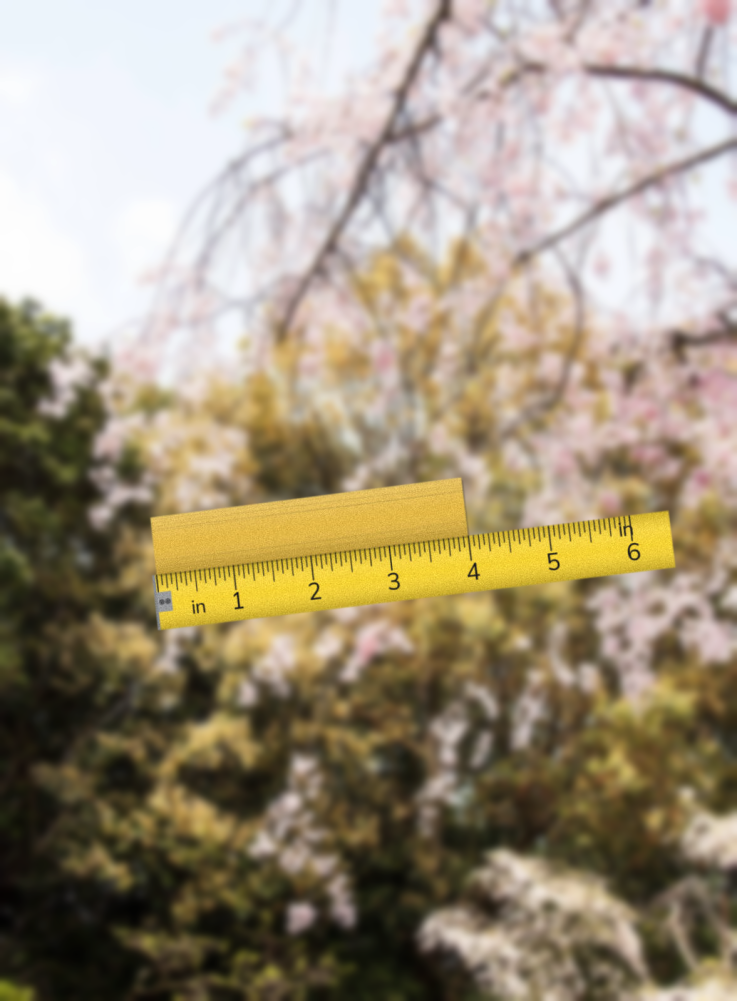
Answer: 4 in
